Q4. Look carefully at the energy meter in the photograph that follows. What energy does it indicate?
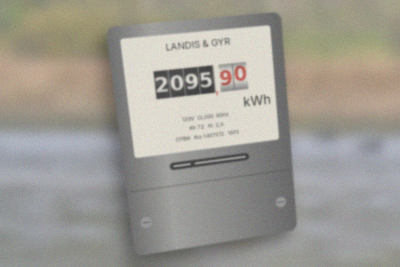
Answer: 2095.90 kWh
